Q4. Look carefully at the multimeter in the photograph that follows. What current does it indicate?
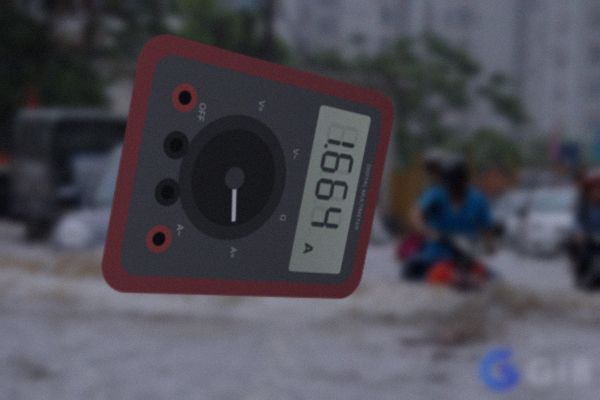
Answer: 1.664 A
